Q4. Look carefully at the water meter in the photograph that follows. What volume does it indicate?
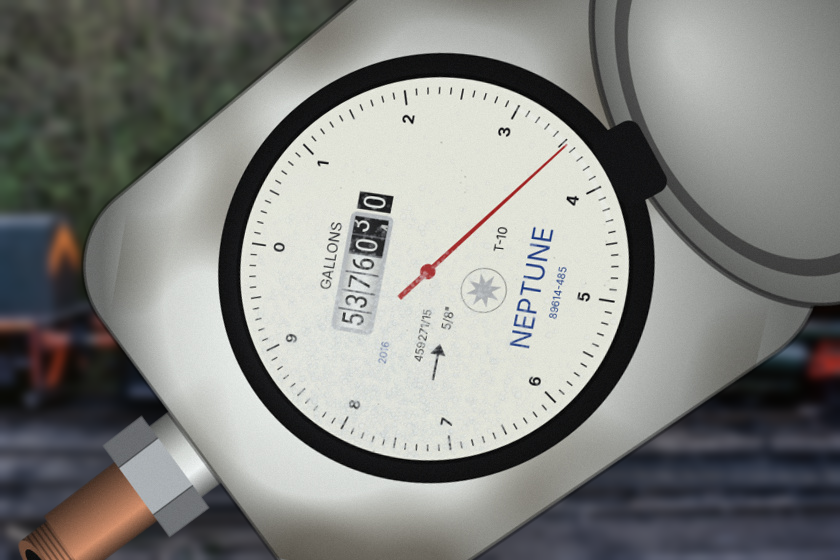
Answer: 5376033.5 gal
